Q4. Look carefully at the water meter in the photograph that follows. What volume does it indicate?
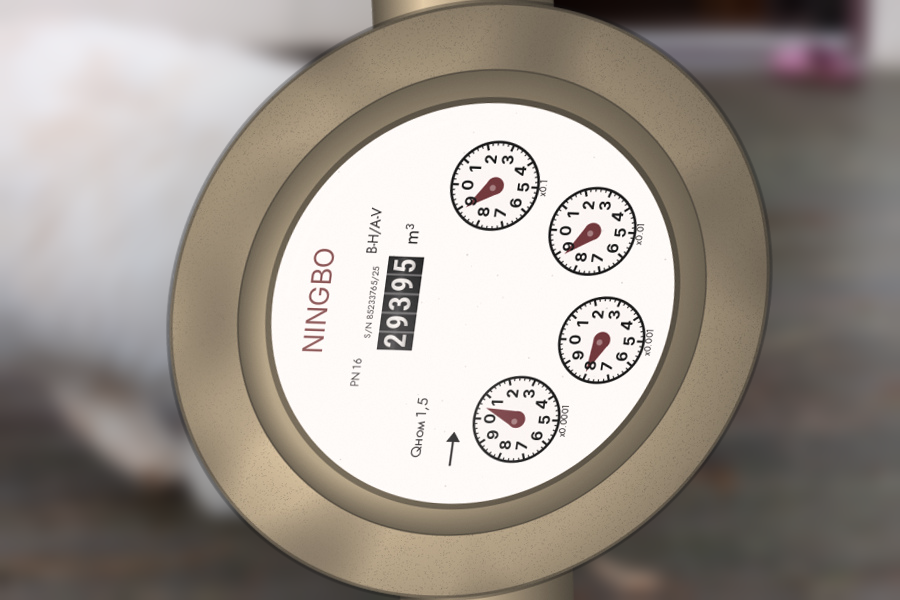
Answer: 29395.8880 m³
